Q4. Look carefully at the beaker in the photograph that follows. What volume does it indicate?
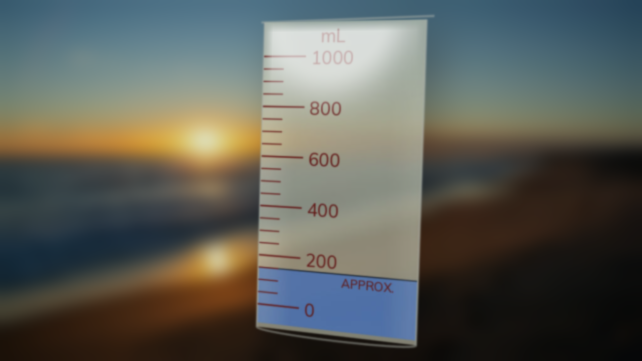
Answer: 150 mL
